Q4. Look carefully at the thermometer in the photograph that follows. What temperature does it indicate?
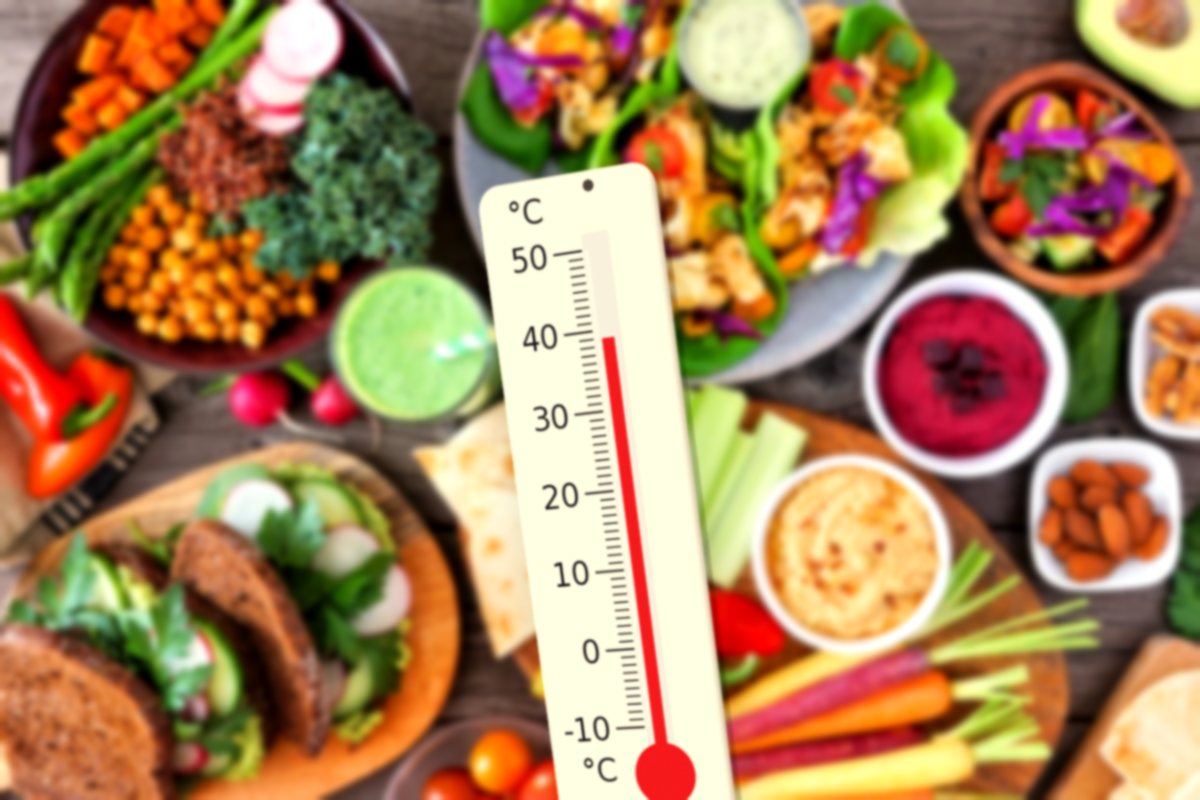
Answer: 39 °C
